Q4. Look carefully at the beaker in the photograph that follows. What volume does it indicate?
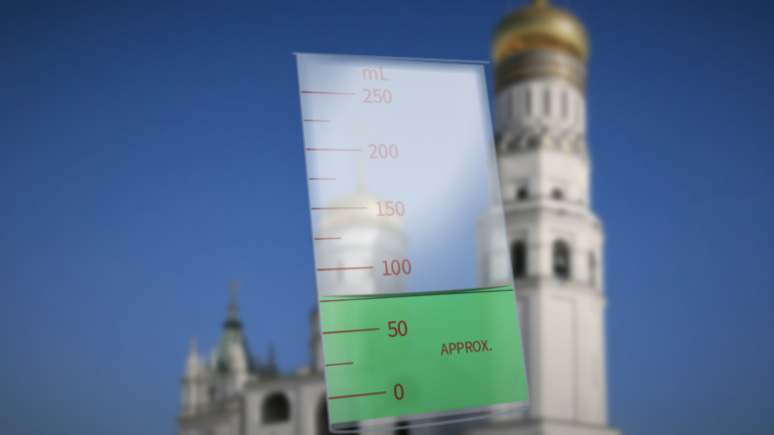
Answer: 75 mL
